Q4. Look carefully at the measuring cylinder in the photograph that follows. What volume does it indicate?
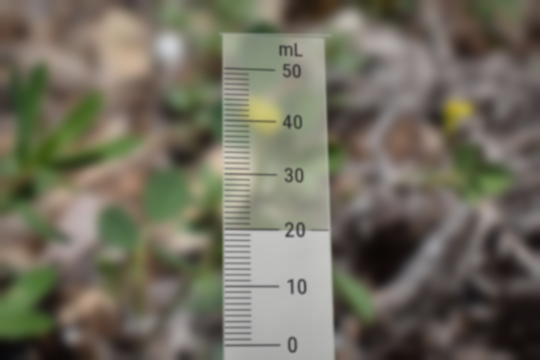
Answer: 20 mL
